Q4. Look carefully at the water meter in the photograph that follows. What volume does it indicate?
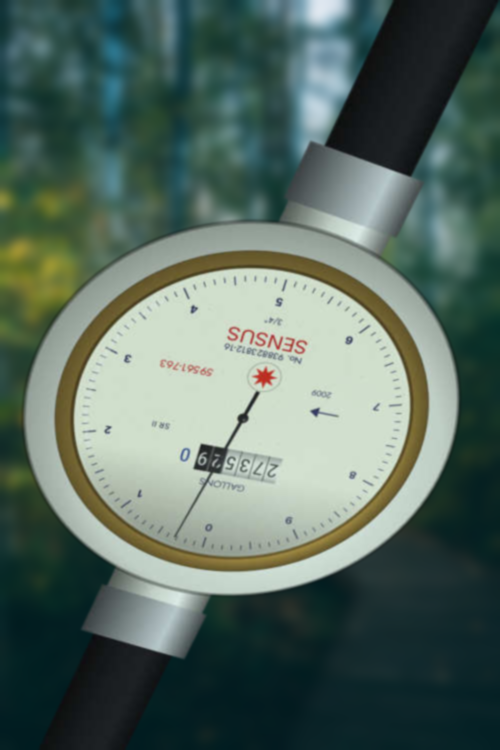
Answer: 2735290.3 gal
